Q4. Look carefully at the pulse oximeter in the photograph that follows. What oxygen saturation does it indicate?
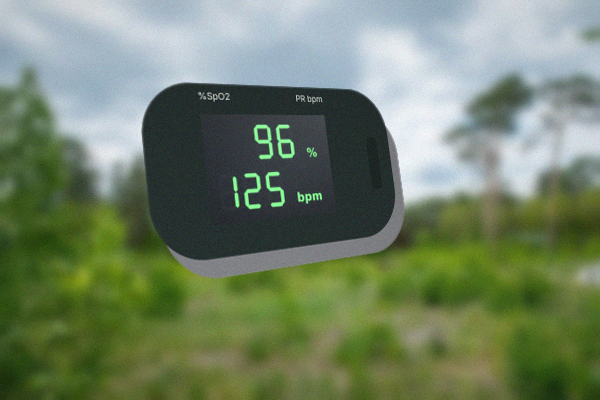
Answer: 96 %
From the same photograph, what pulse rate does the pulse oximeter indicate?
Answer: 125 bpm
